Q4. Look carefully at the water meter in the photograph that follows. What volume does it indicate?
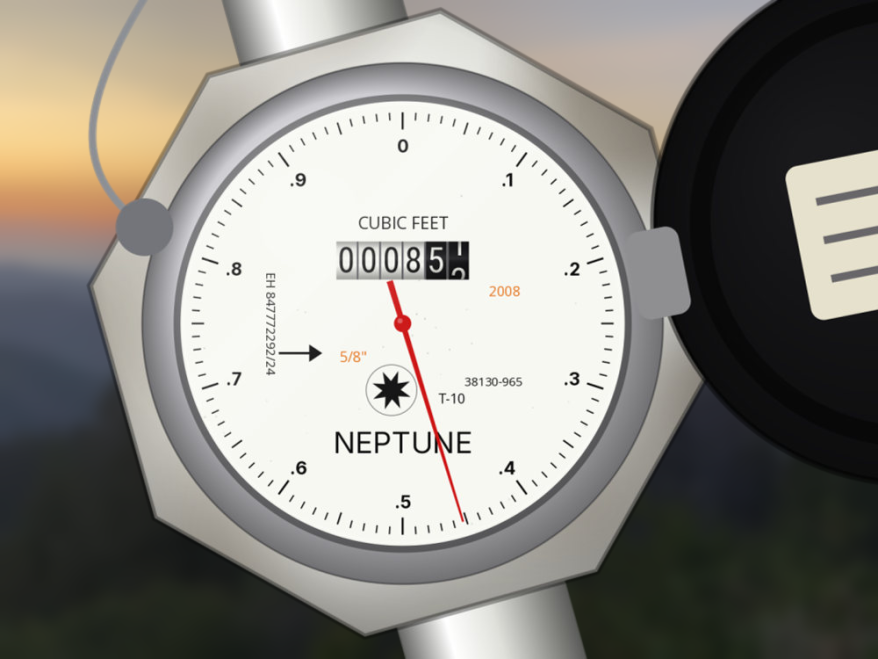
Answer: 851.45 ft³
